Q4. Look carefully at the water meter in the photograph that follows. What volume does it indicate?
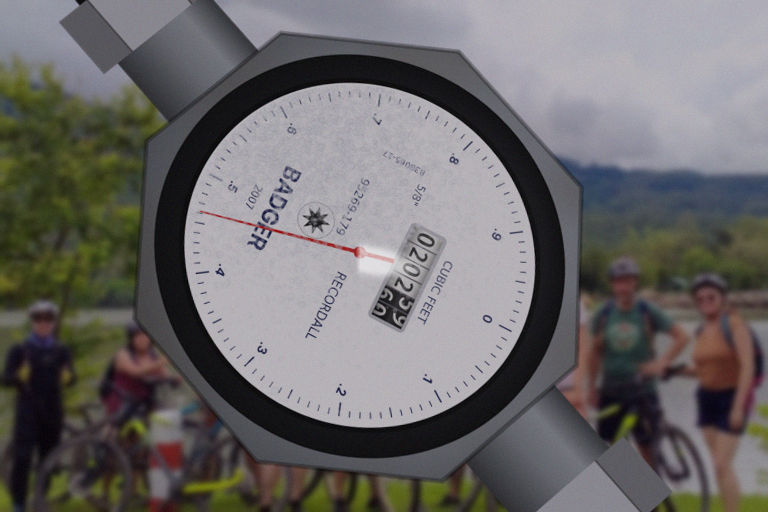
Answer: 20259.46 ft³
